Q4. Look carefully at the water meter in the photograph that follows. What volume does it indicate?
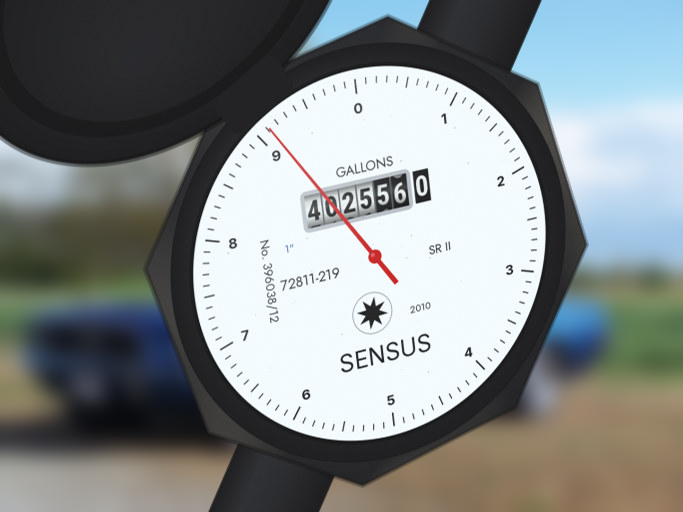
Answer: 4025559.1 gal
